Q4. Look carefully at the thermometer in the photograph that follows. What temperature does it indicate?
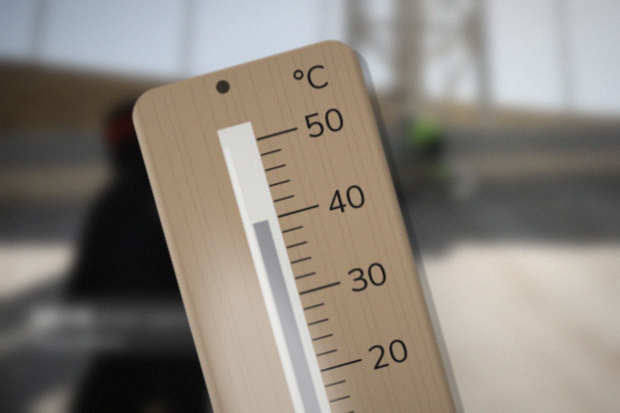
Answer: 40 °C
